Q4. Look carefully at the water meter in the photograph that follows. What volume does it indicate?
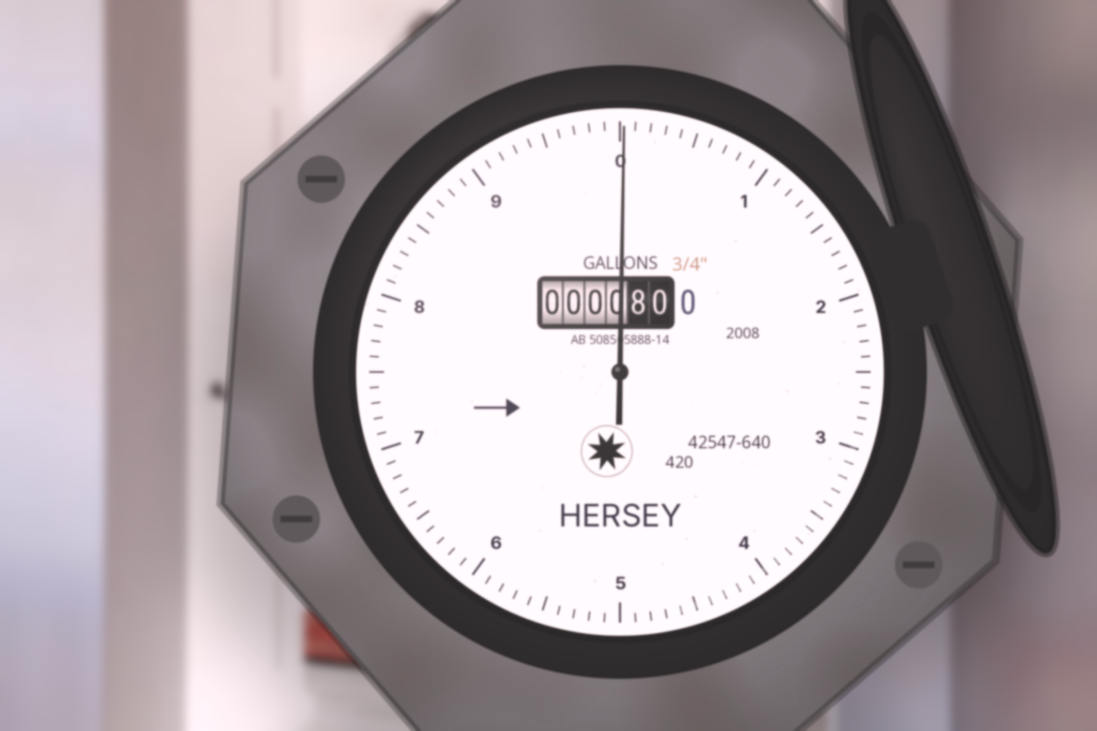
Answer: 800.0 gal
